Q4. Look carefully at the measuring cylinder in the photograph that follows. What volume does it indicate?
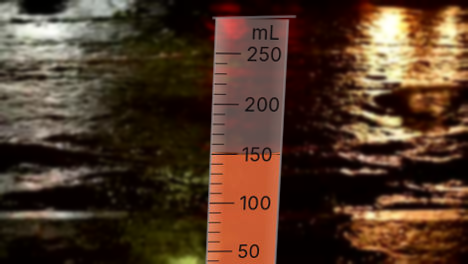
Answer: 150 mL
